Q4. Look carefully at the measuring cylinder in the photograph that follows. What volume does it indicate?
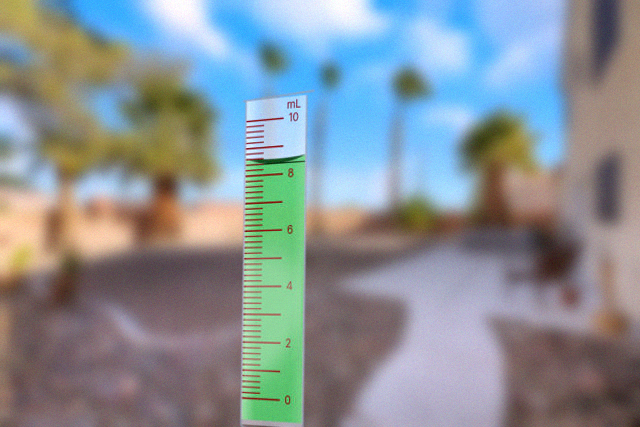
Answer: 8.4 mL
